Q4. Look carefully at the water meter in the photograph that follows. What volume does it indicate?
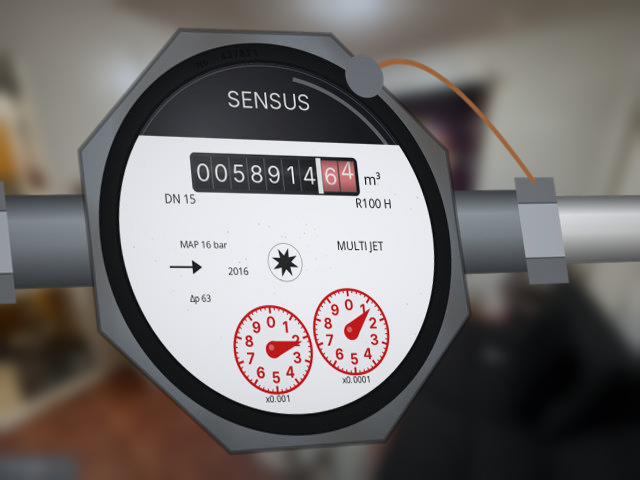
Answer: 58914.6421 m³
